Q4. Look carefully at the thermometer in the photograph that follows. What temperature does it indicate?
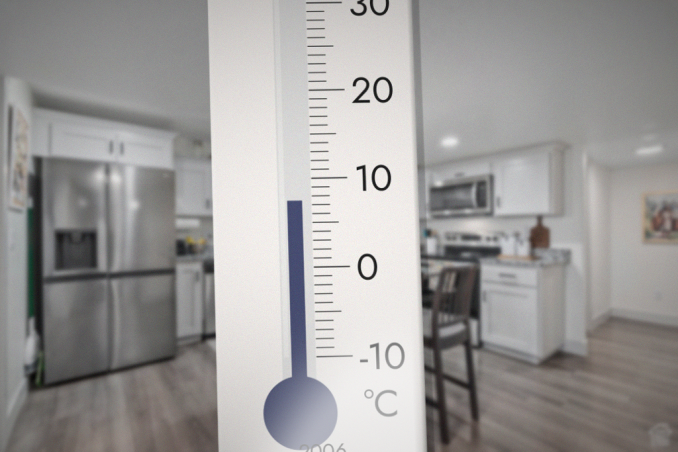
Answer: 7.5 °C
